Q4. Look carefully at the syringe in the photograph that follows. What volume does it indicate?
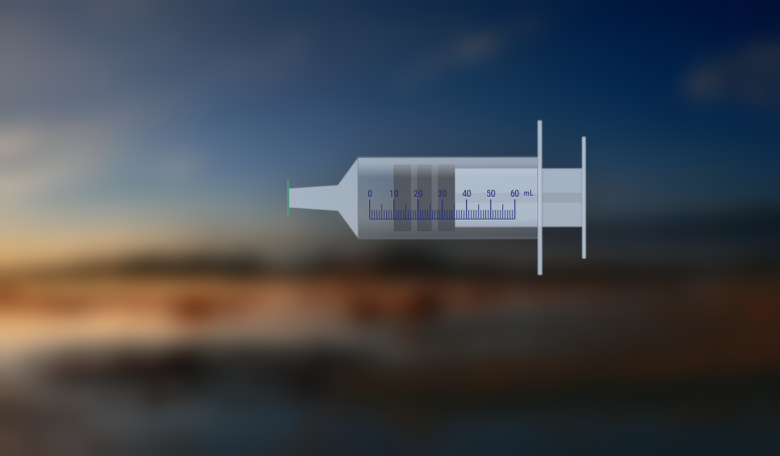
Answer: 10 mL
